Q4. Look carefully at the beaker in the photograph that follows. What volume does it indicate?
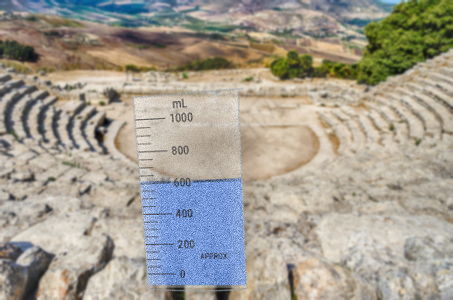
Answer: 600 mL
